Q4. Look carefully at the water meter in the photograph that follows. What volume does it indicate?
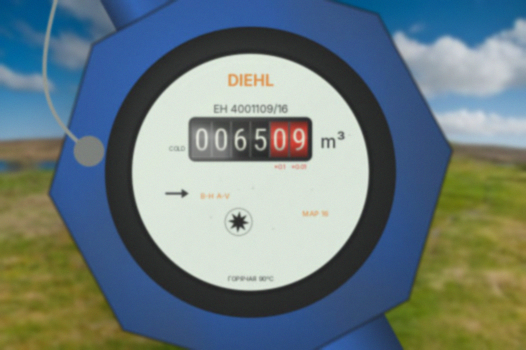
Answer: 65.09 m³
